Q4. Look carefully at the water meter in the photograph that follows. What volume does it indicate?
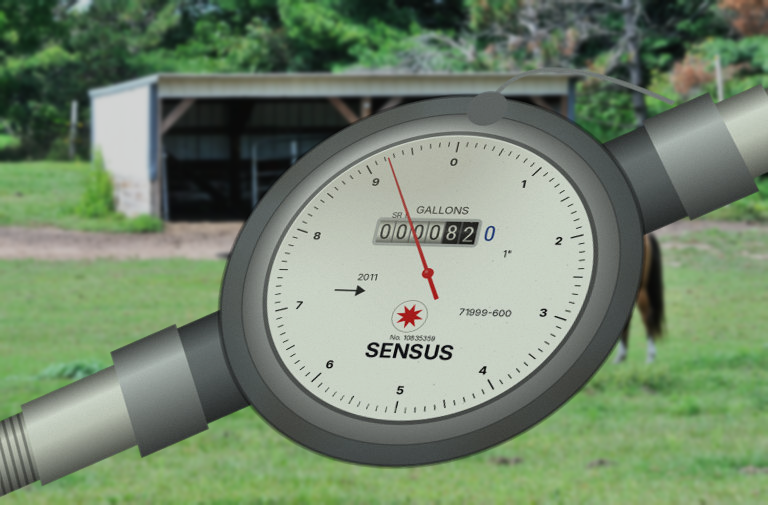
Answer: 819.2 gal
